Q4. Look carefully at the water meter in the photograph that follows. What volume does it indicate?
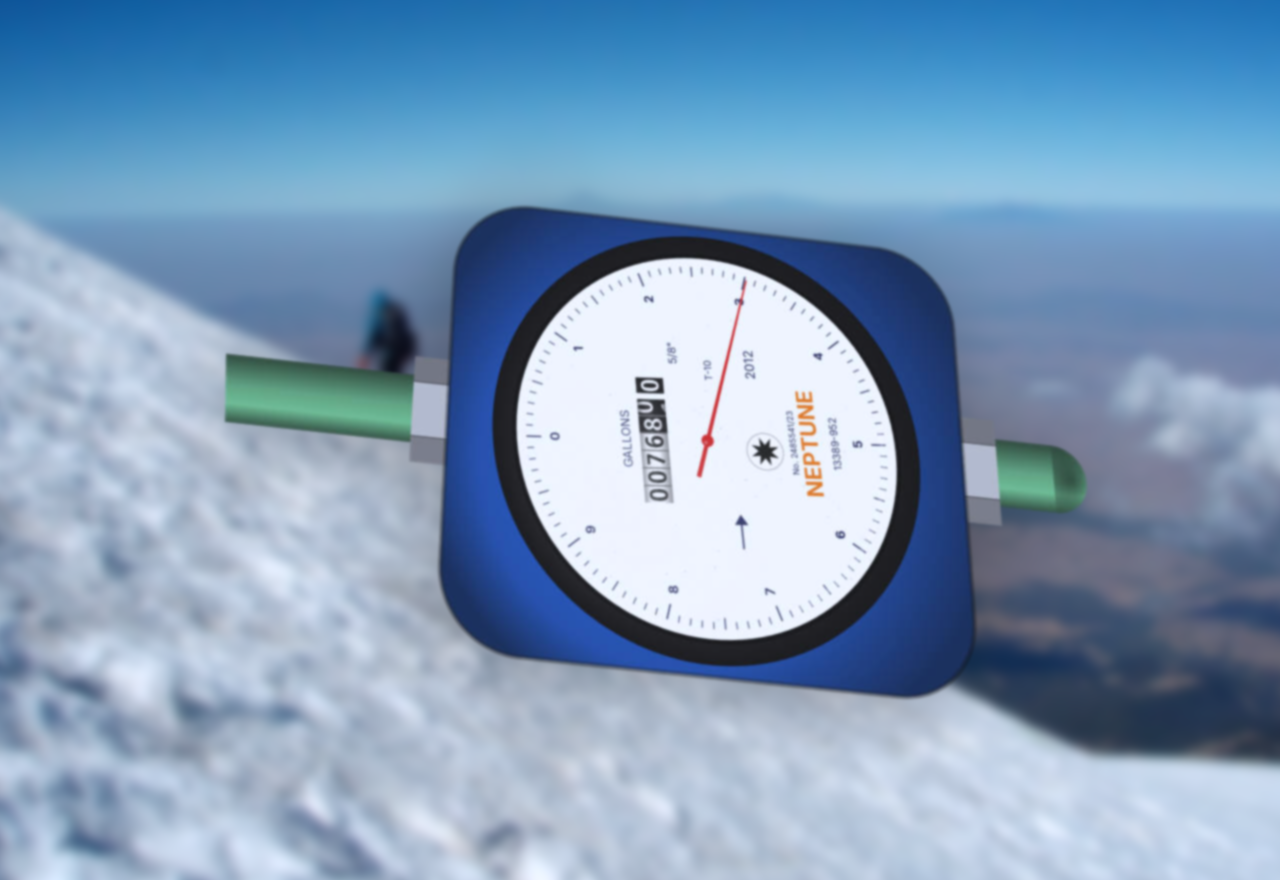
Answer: 76803.0 gal
